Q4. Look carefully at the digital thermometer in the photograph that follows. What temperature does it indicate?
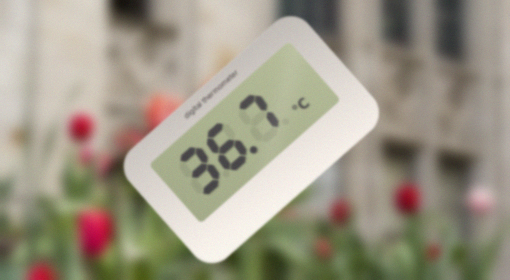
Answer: 36.7 °C
